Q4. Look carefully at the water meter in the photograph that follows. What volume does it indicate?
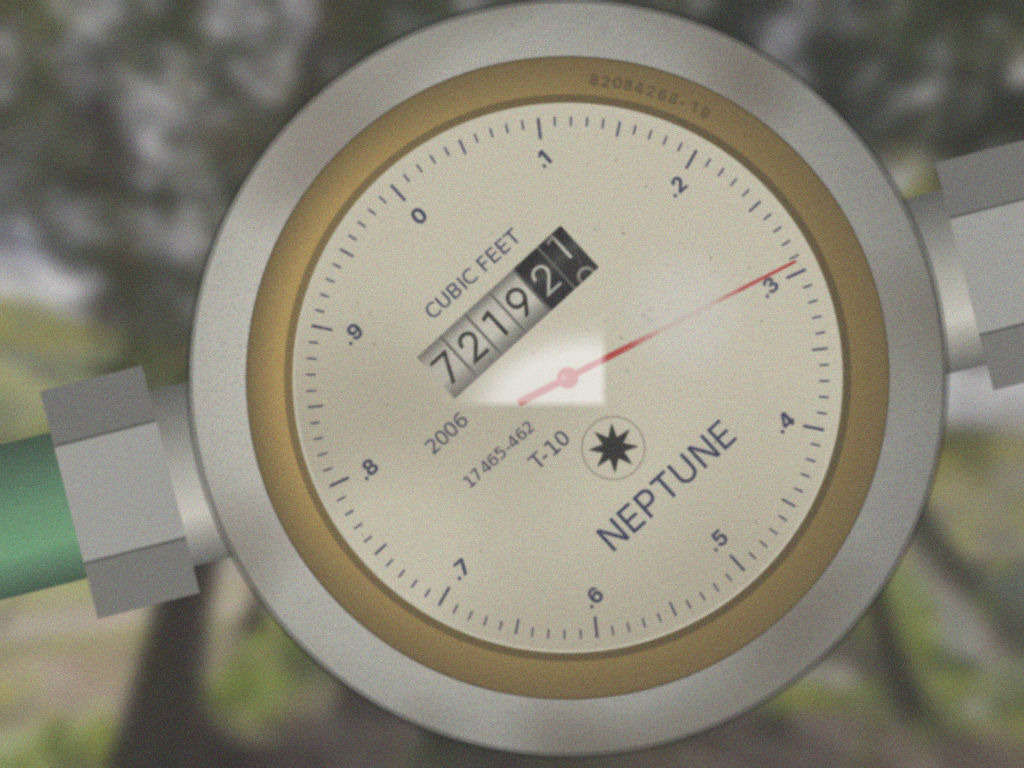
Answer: 721921.29 ft³
